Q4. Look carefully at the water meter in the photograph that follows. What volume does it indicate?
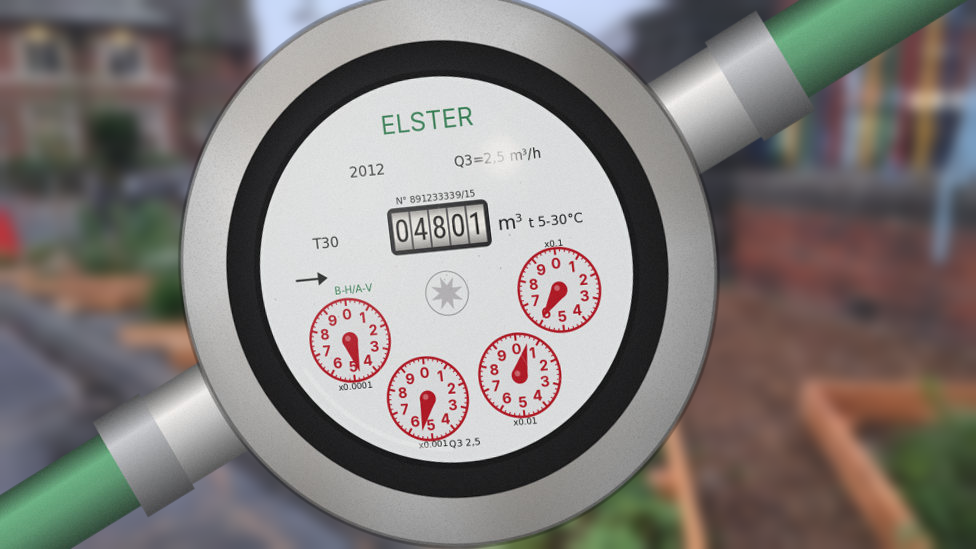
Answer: 4801.6054 m³
